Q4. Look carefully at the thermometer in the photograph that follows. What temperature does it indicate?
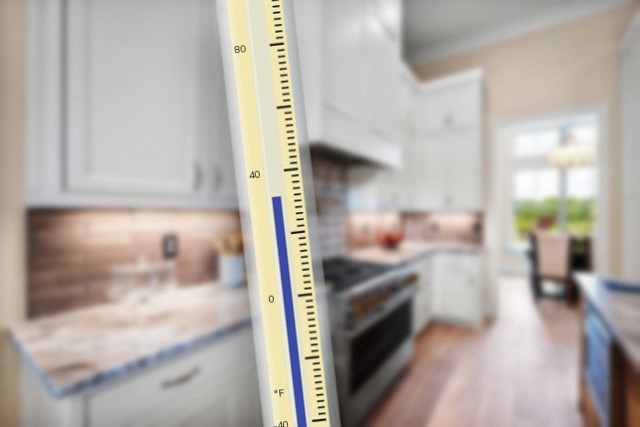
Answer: 32 °F
